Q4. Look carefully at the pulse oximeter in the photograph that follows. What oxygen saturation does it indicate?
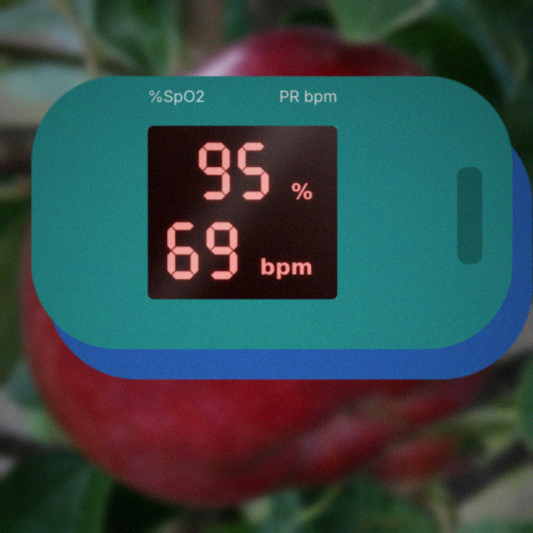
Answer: 95 %
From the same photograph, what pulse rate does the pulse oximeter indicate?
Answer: 69 bpm
